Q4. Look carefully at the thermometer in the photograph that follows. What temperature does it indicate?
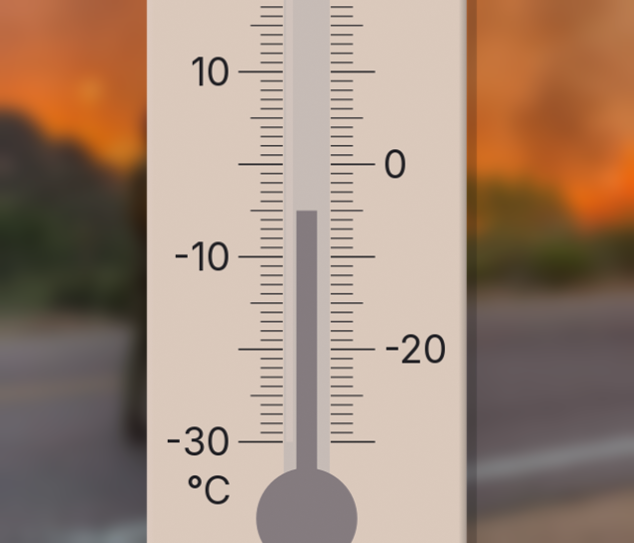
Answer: -5 °C
